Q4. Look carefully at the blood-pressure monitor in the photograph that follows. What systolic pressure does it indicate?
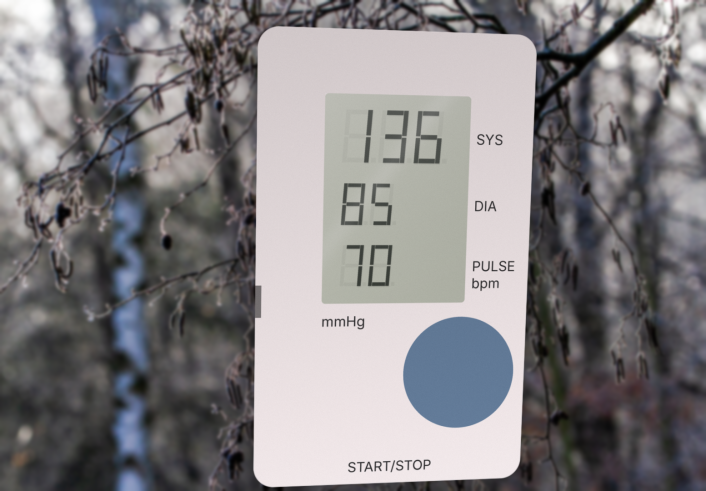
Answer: 136 mmHg
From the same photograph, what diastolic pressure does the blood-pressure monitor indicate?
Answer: 85 mmHg
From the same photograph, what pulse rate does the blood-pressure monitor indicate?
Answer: 70 bpm
